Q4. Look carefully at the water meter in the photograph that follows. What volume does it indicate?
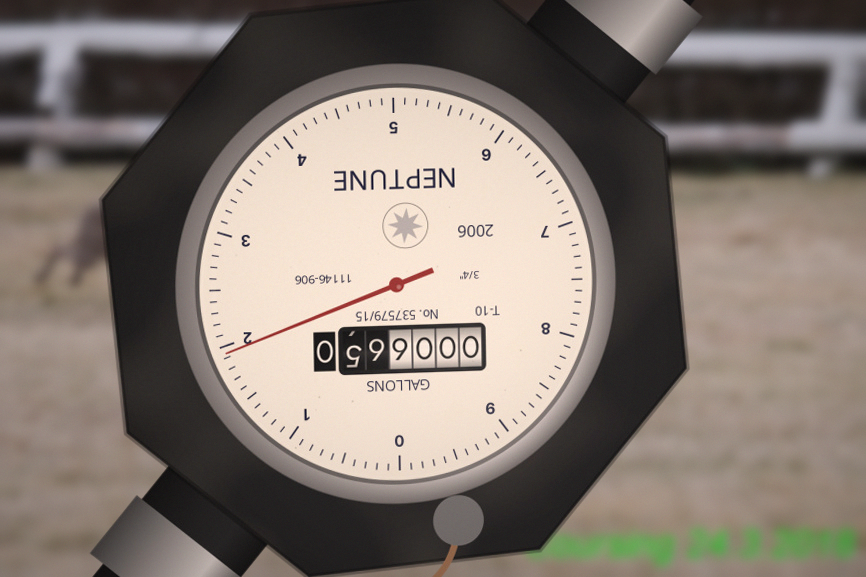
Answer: 6651.9 gal
